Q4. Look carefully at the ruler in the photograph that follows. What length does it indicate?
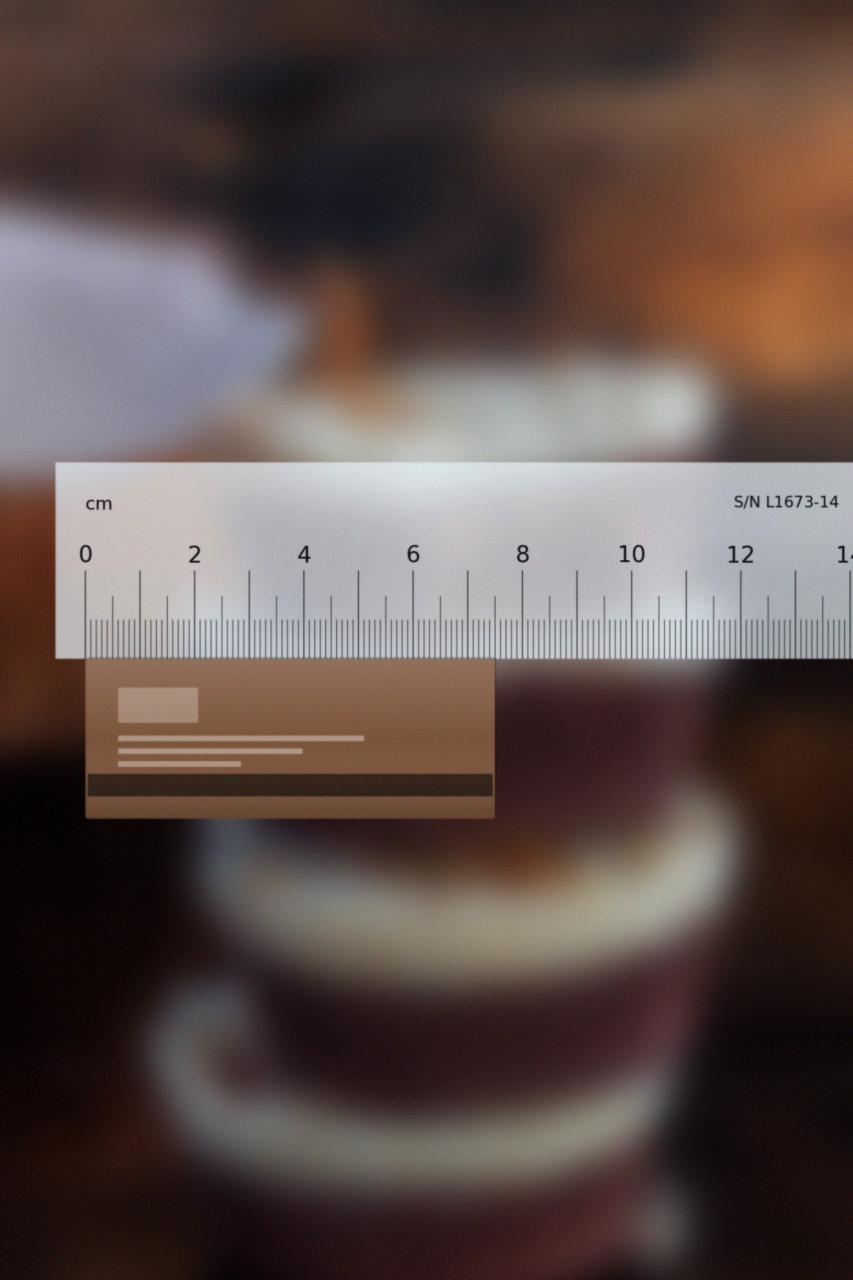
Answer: 7.5 cm
